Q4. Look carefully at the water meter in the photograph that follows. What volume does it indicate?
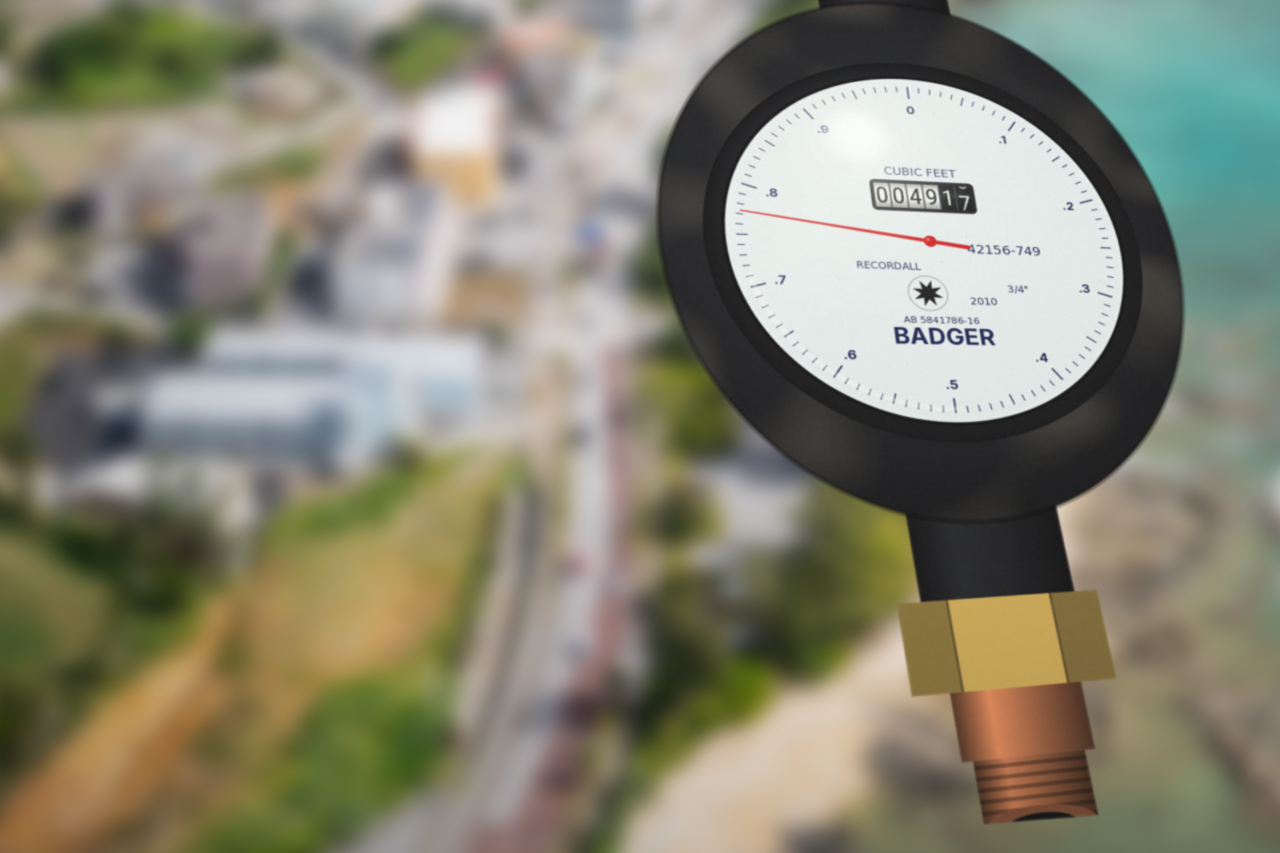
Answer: 4916.77 ft³
